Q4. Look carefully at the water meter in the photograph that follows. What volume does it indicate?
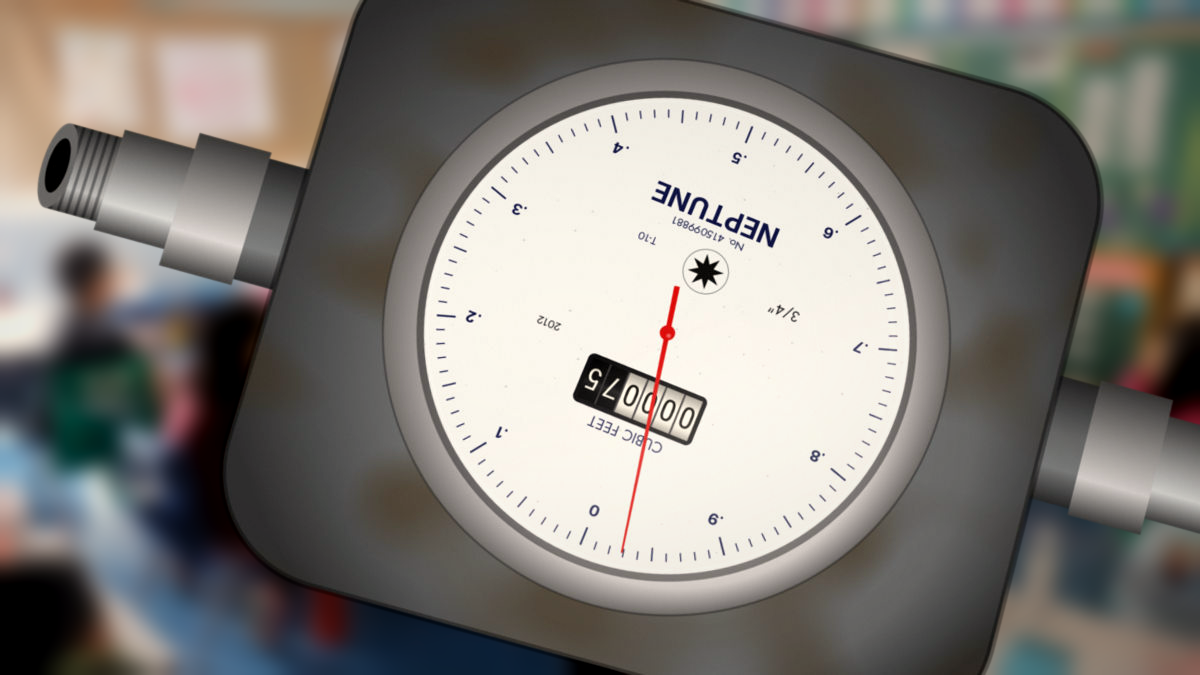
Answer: 74.97 ft³
